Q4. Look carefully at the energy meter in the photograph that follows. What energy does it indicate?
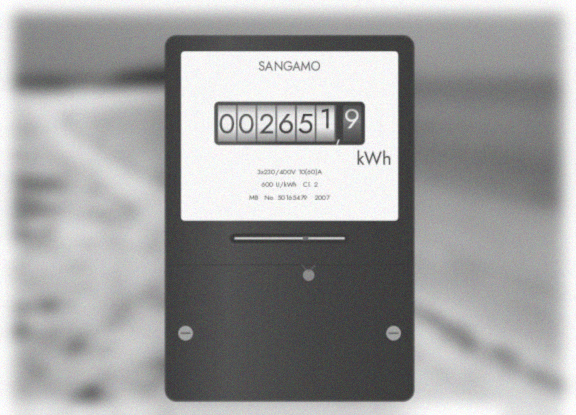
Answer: 2651.9 kWh
